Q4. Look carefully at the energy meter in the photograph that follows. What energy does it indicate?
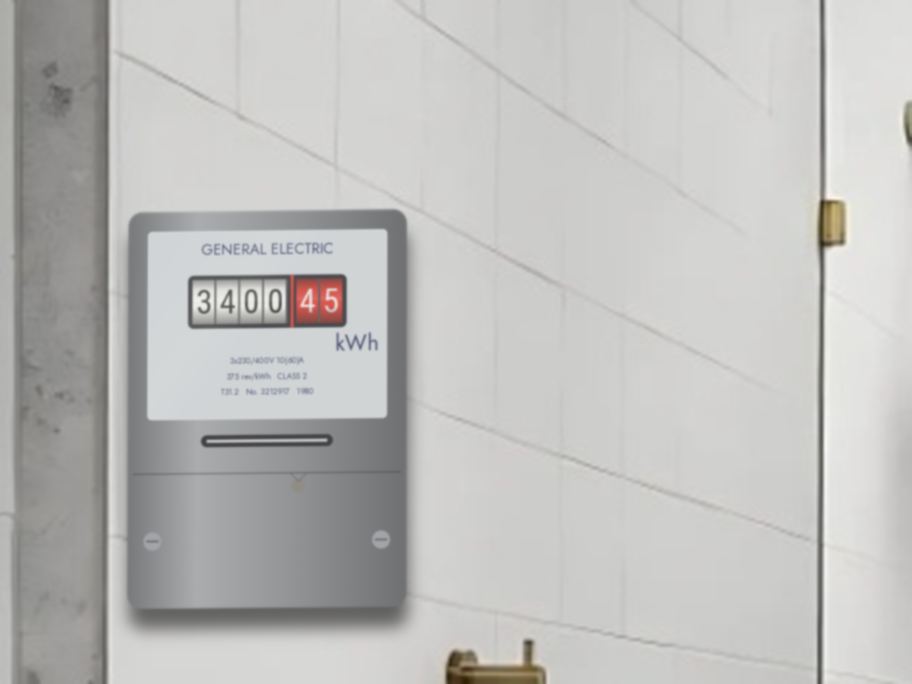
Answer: 3400.45 kWh
